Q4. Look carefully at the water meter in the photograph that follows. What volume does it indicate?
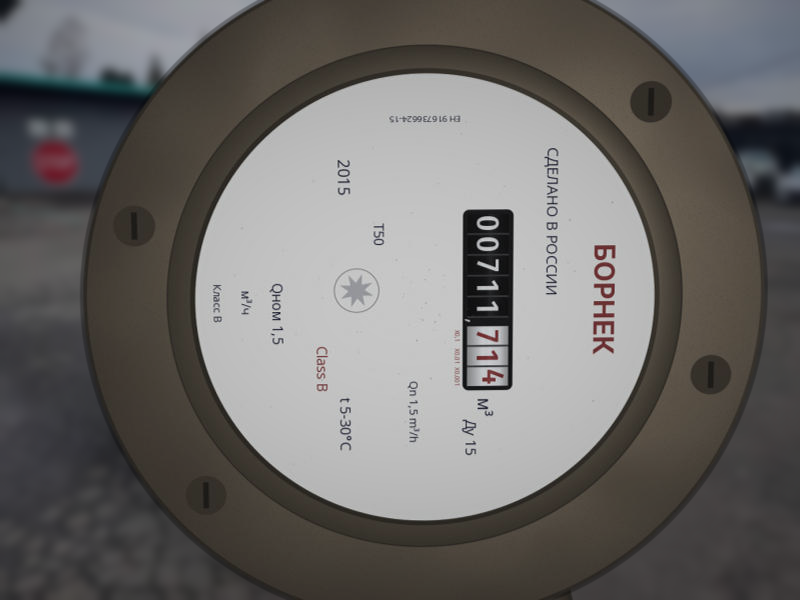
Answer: 711.714 m³
